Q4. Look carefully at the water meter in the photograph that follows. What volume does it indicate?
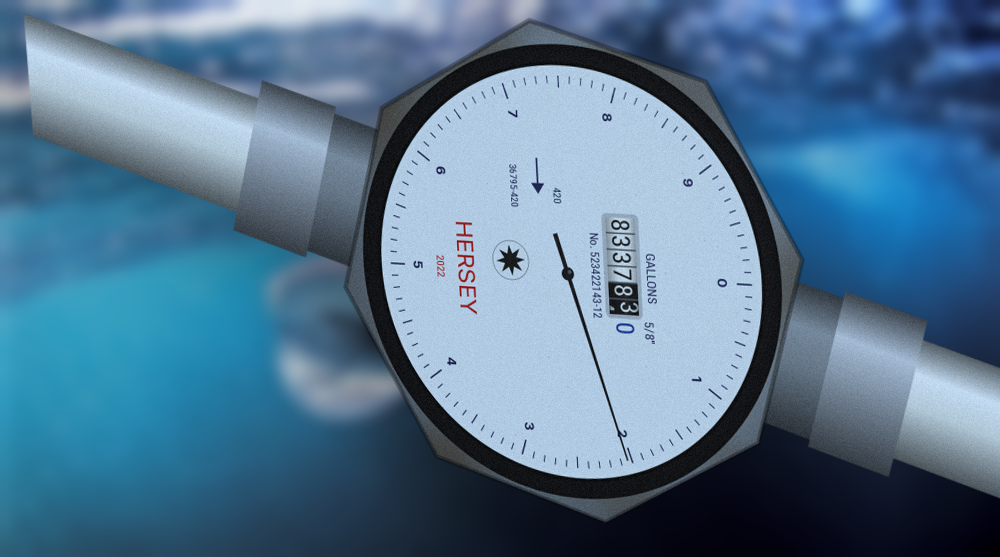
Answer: 8337832.0 gal
